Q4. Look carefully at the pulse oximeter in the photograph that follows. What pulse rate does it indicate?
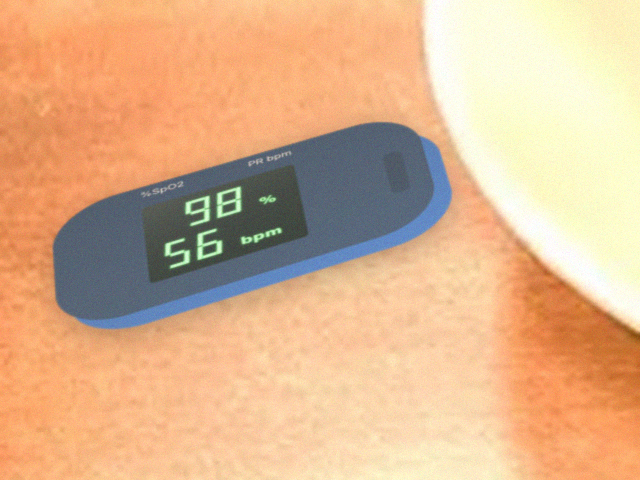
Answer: 56 bpm
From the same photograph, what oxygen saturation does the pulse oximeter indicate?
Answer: 98 %
